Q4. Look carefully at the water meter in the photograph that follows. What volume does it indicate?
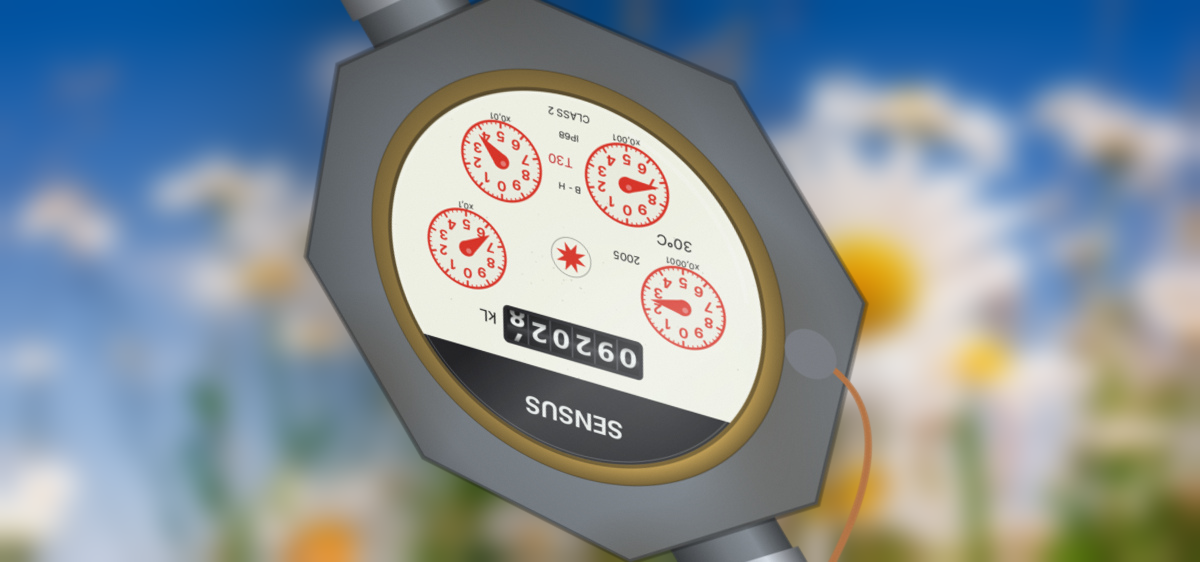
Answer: 92027.6372 kL
